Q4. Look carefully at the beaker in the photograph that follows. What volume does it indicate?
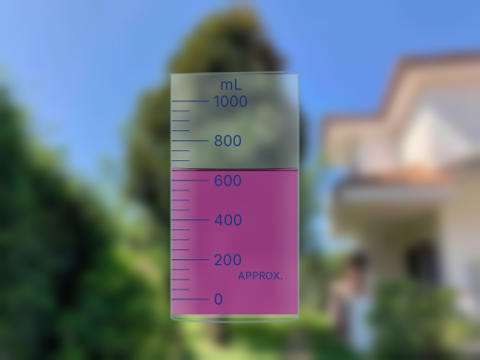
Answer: 650 mL
